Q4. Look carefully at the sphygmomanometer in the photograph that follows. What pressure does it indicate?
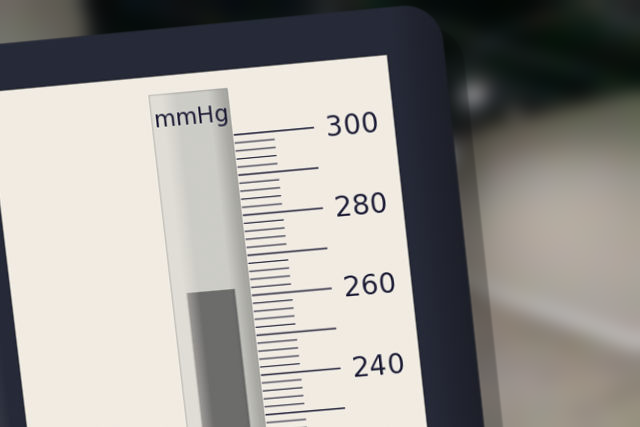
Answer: 262 mmHg
